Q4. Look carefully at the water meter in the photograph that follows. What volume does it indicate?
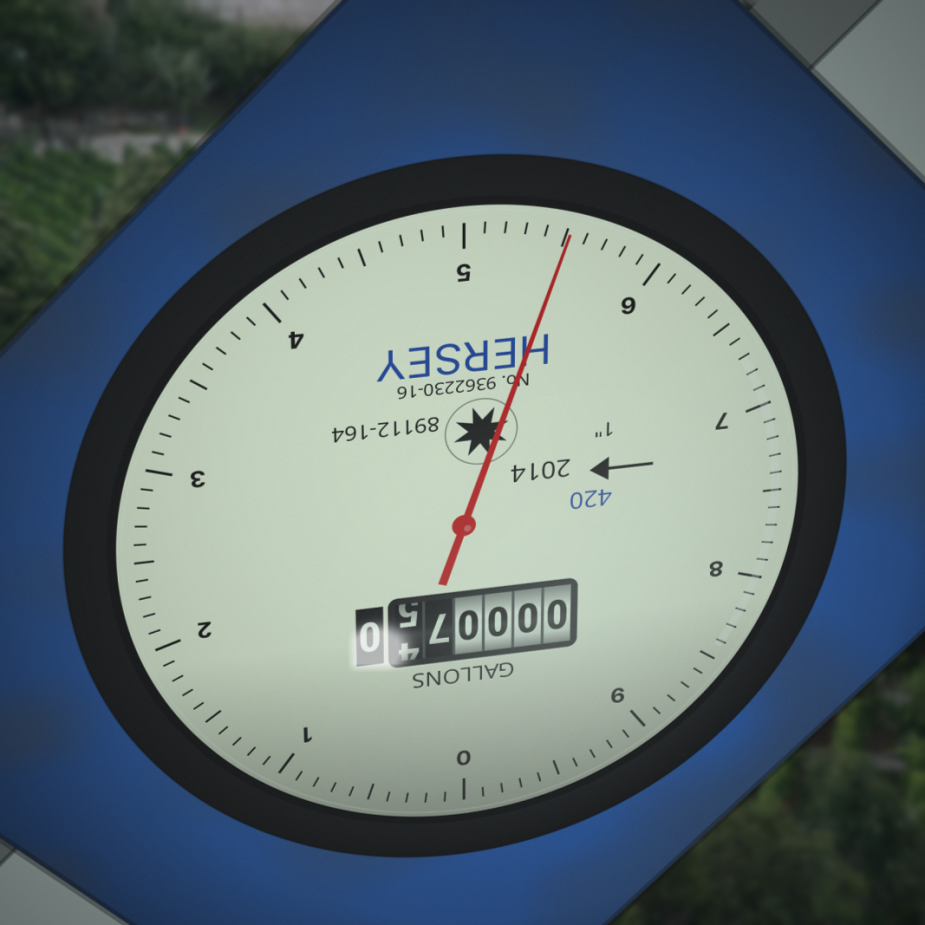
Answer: 745.5 gal
